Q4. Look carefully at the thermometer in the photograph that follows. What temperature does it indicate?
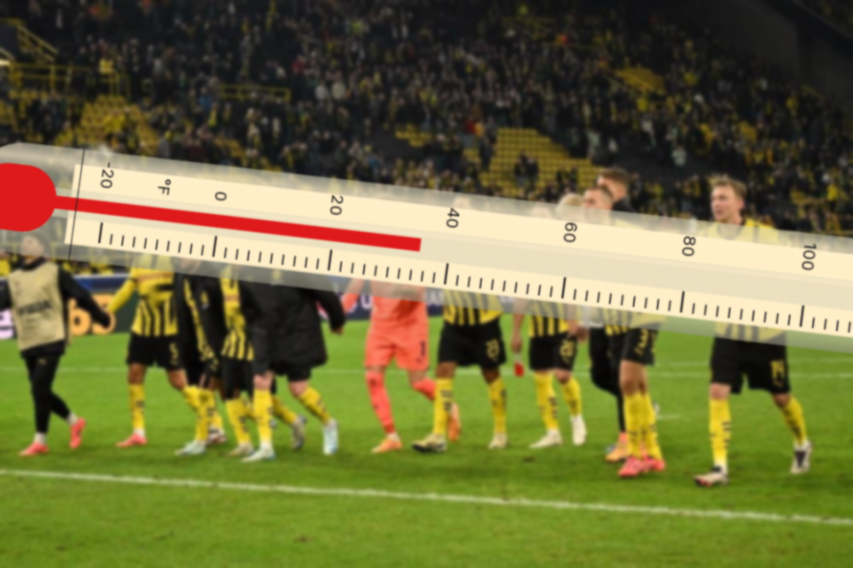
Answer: 35 °F
